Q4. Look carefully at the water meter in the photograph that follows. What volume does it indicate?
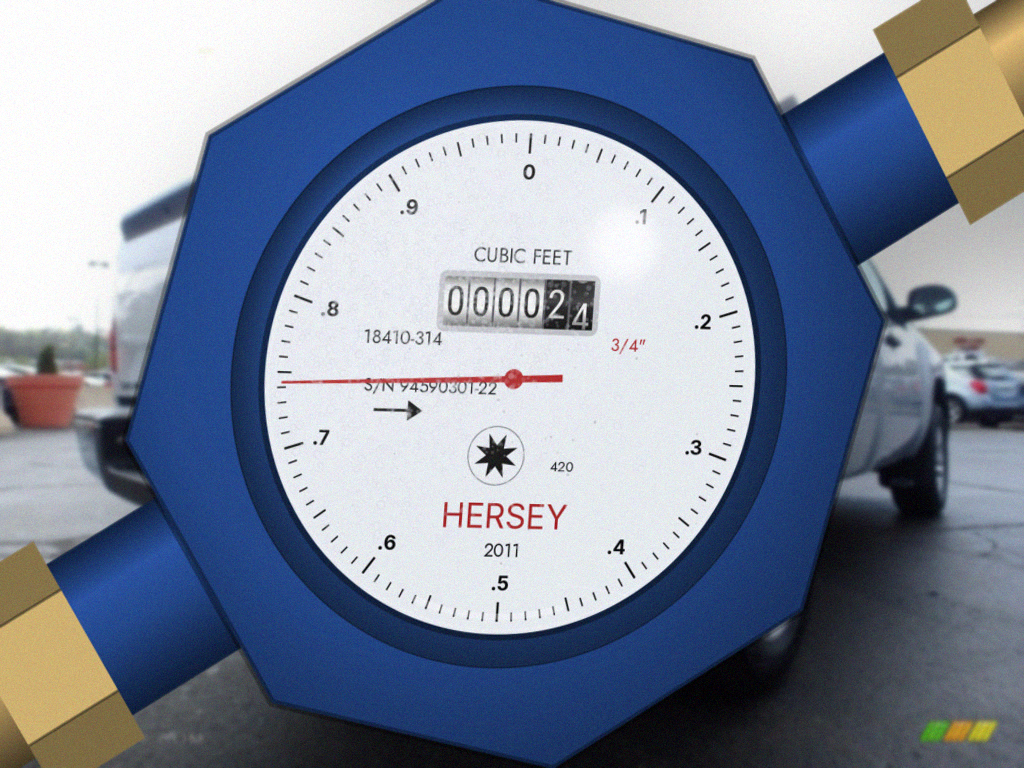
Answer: 23.74 ft³
